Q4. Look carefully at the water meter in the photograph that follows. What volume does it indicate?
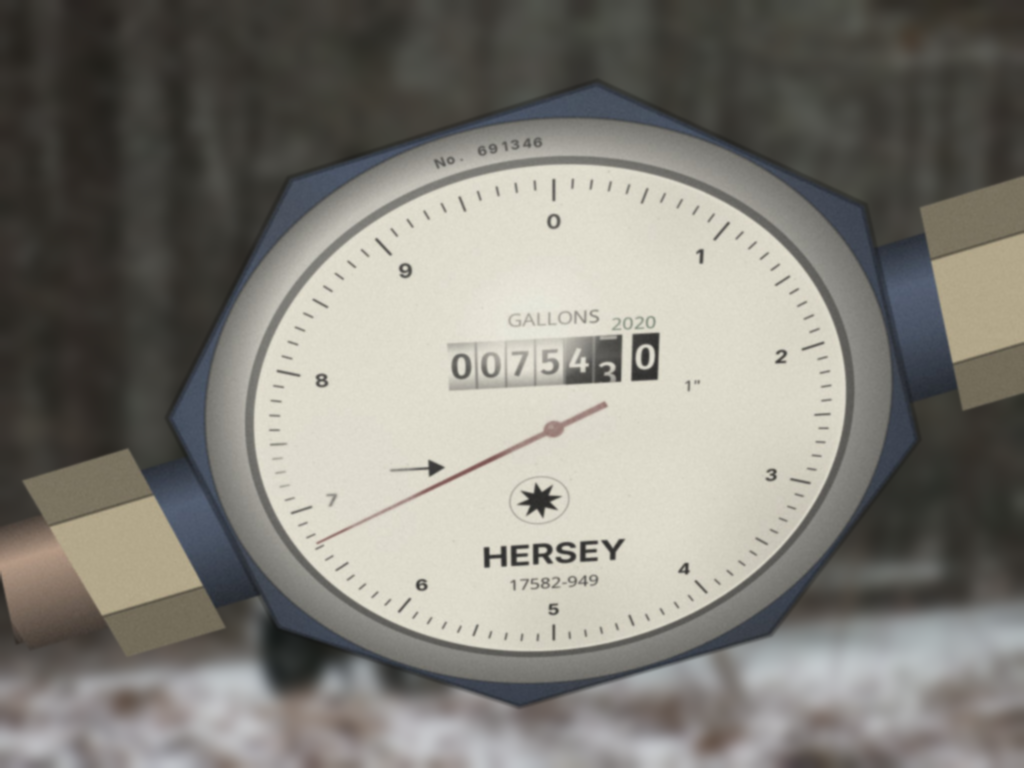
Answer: 75426.7 gal
